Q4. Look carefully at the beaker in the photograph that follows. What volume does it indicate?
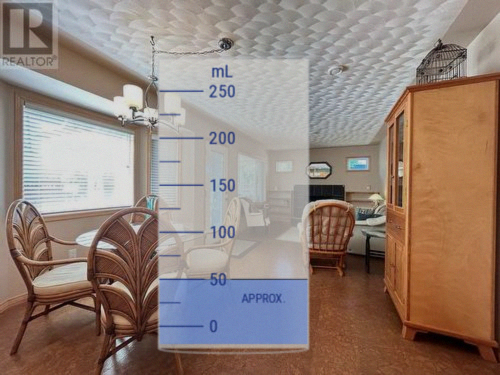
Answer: 50 mL
